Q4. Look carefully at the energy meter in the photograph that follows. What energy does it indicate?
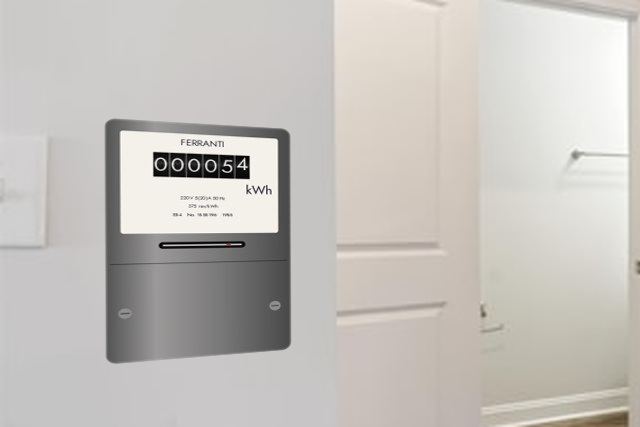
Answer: 54 kWh
